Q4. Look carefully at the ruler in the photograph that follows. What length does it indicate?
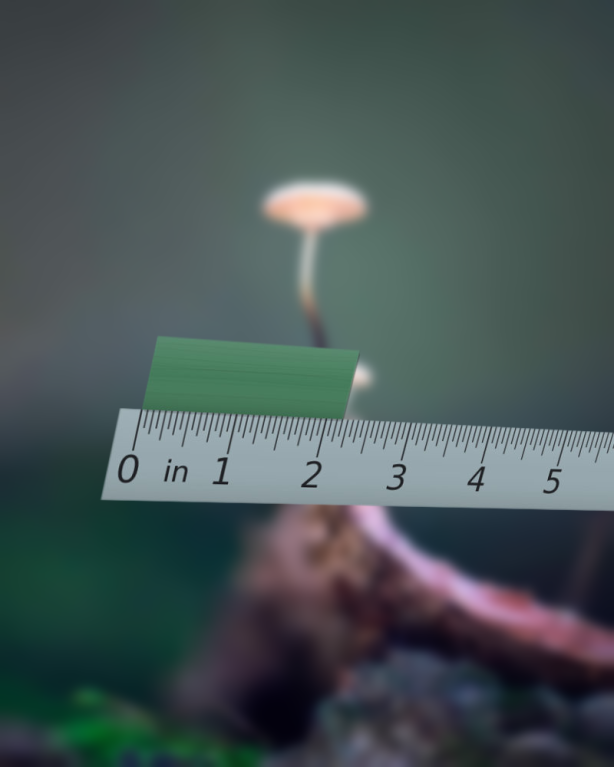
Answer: 2.1875 in
